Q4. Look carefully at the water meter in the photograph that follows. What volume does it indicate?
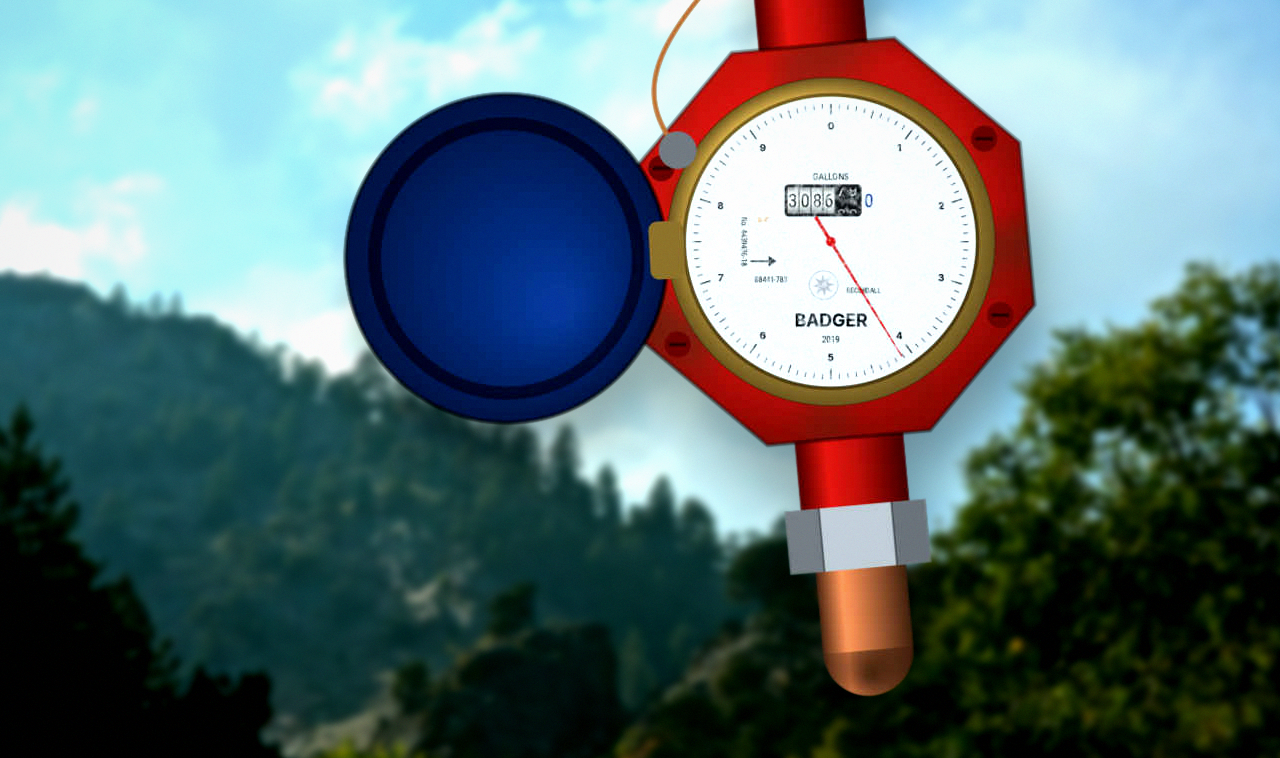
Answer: 3086794.1 gal
